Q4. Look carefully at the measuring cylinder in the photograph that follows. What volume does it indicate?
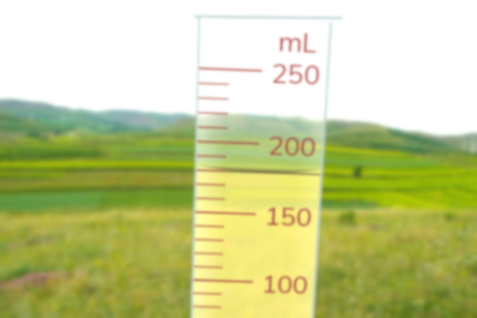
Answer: 180 mL
